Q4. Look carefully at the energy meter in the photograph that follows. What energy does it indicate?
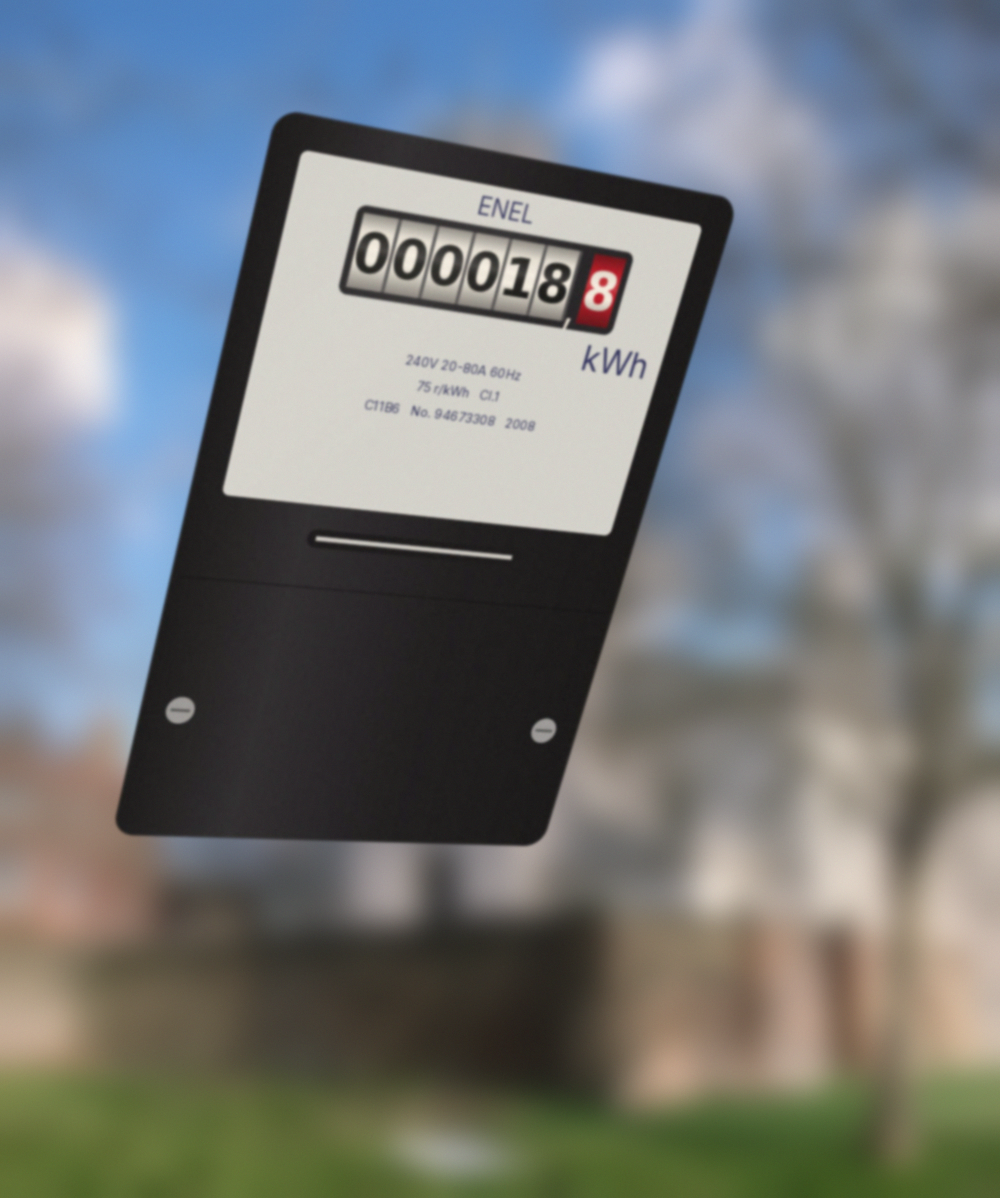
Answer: 18.8 kWh
